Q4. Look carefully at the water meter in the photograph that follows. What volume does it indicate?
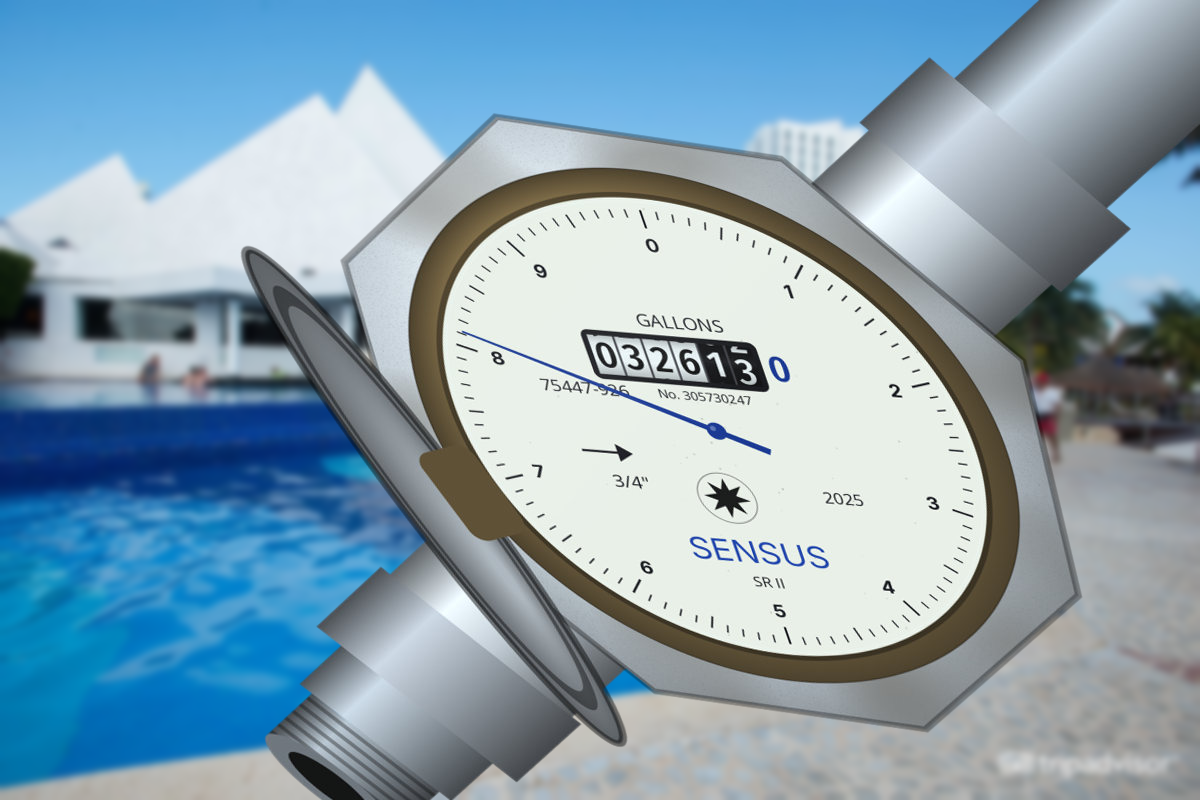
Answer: 326128.1 gal
